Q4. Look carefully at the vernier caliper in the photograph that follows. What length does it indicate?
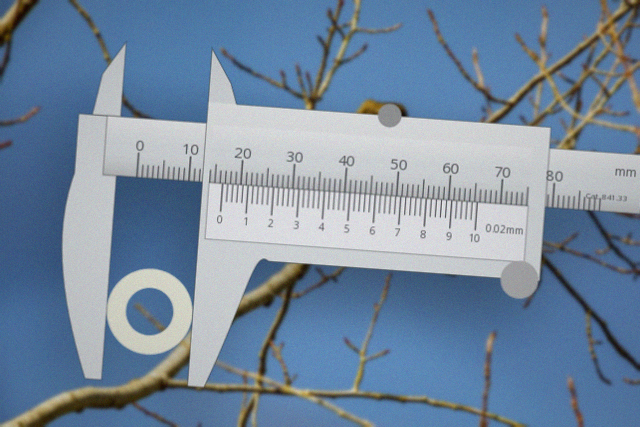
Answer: 16.5 mm
